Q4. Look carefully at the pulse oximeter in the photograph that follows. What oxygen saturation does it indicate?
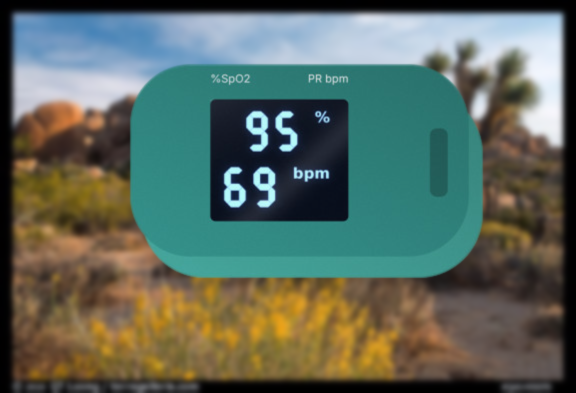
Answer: 95 %
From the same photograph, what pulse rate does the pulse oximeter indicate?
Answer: 69 bpm
